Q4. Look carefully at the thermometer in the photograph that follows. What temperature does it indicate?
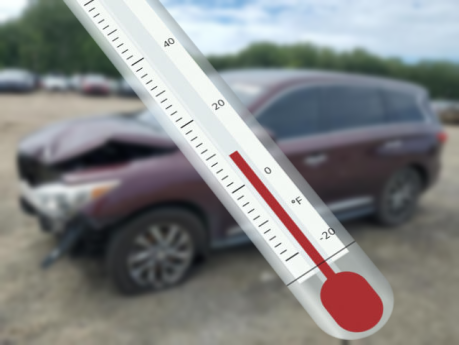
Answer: 8 °F
